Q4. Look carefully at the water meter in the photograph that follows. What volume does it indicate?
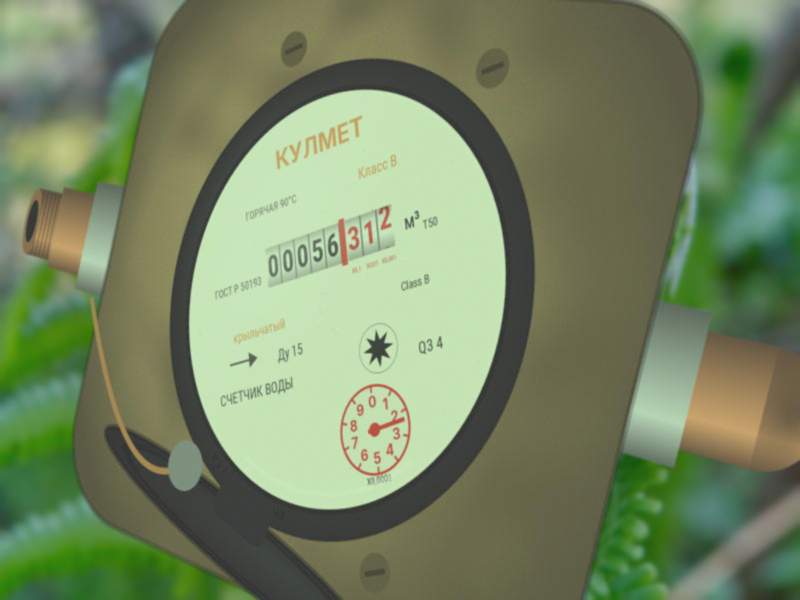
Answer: 56.3122 m³
